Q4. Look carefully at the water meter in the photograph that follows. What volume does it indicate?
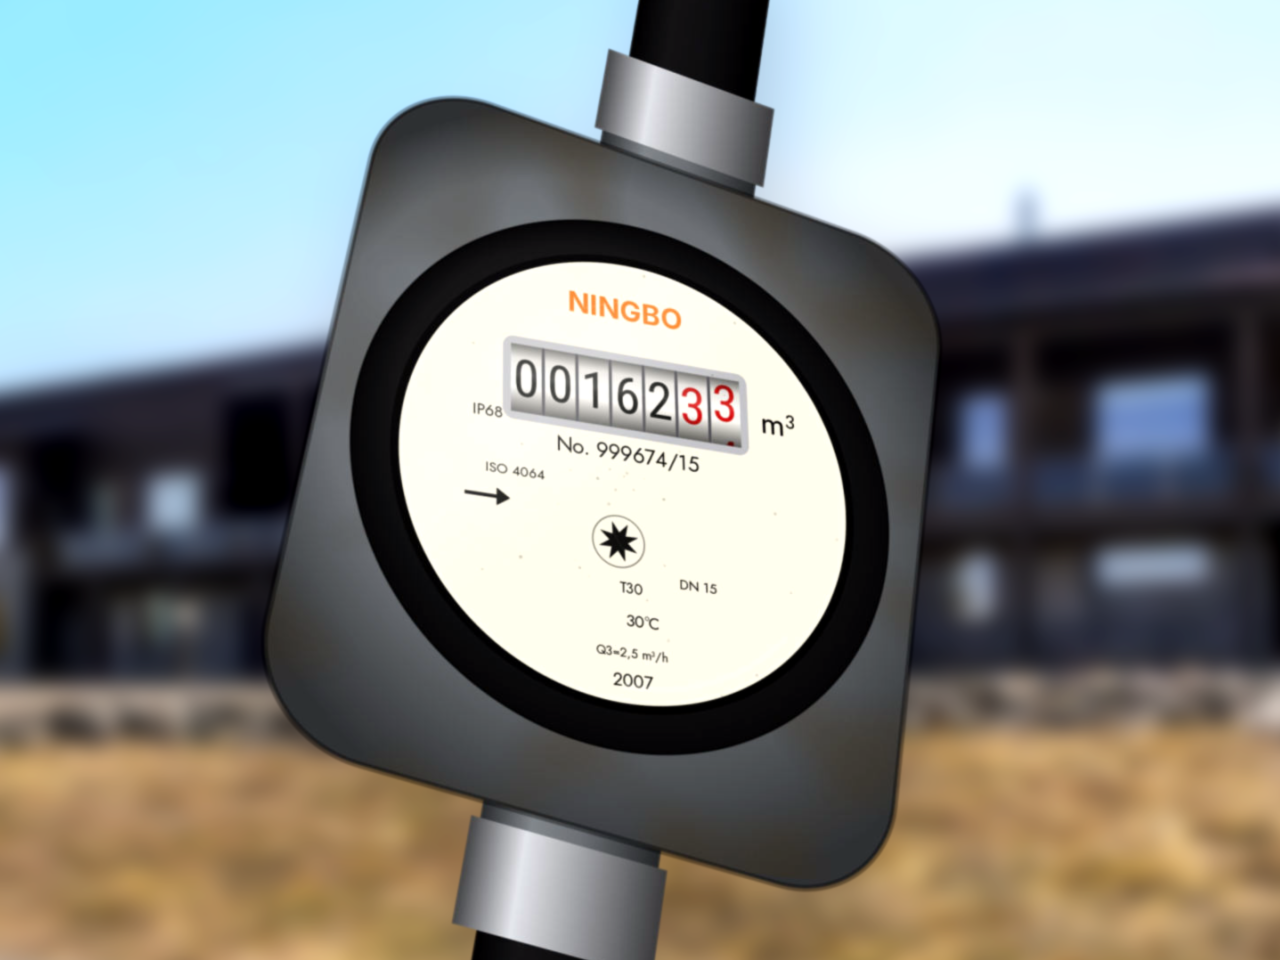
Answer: 162.33 m³
